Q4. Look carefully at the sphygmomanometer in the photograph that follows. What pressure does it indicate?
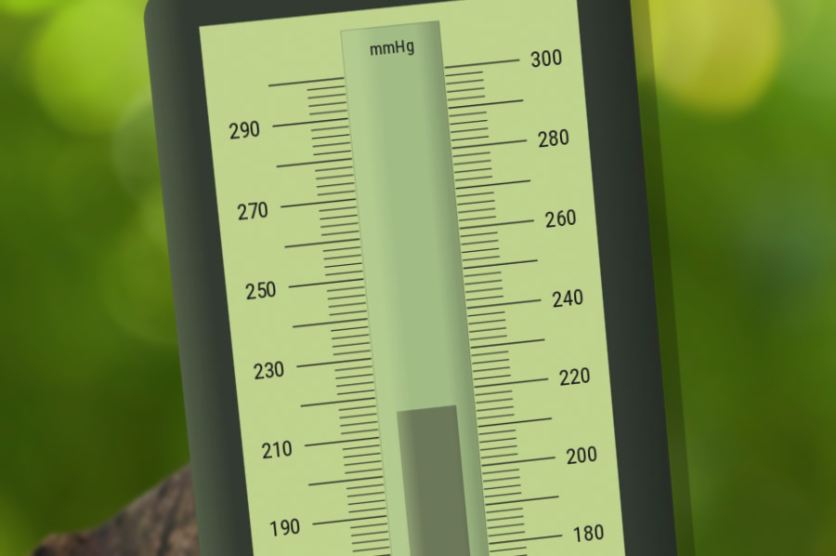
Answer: 216 mmHg
